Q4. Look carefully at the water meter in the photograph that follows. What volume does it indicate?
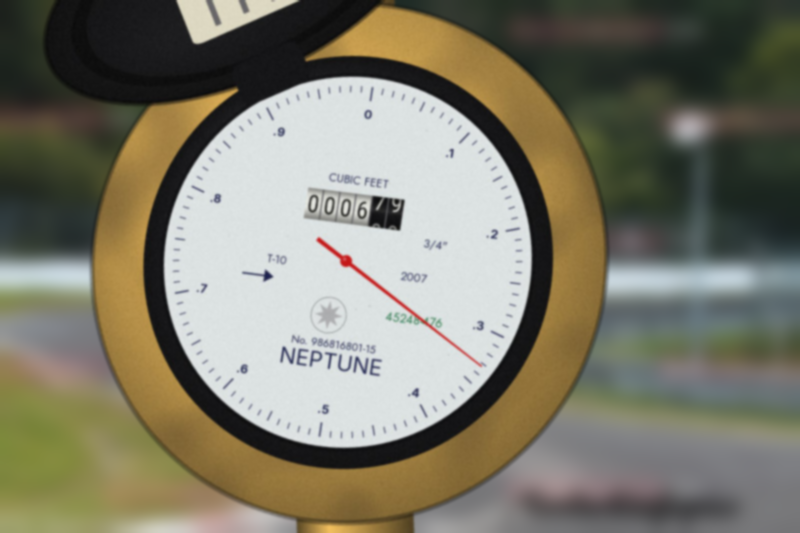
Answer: 679.33 ft³
